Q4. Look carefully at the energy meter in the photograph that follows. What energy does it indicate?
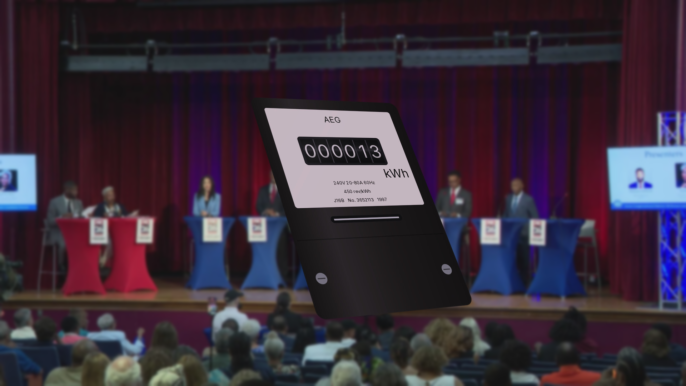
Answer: 13 kWh
